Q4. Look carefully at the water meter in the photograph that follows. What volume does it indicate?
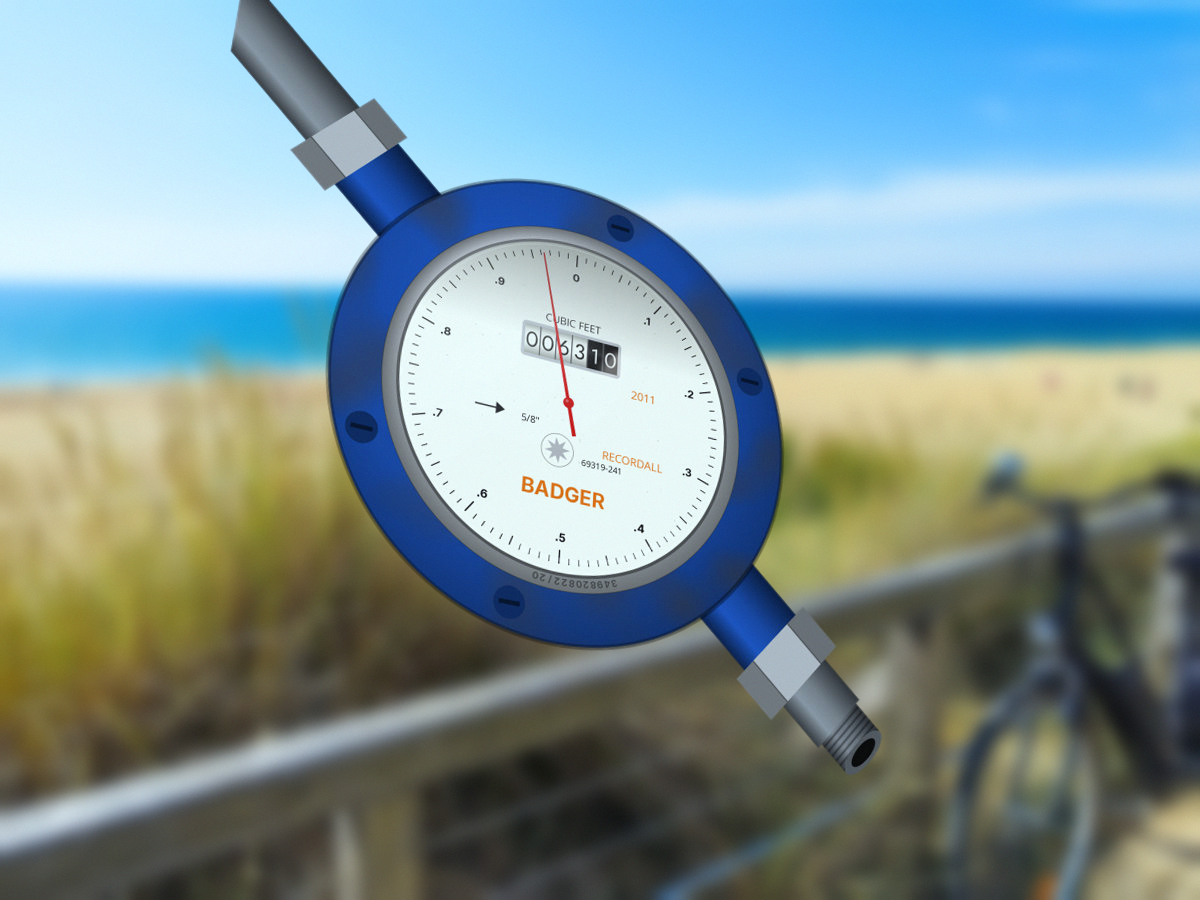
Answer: 6309.96 ft³
